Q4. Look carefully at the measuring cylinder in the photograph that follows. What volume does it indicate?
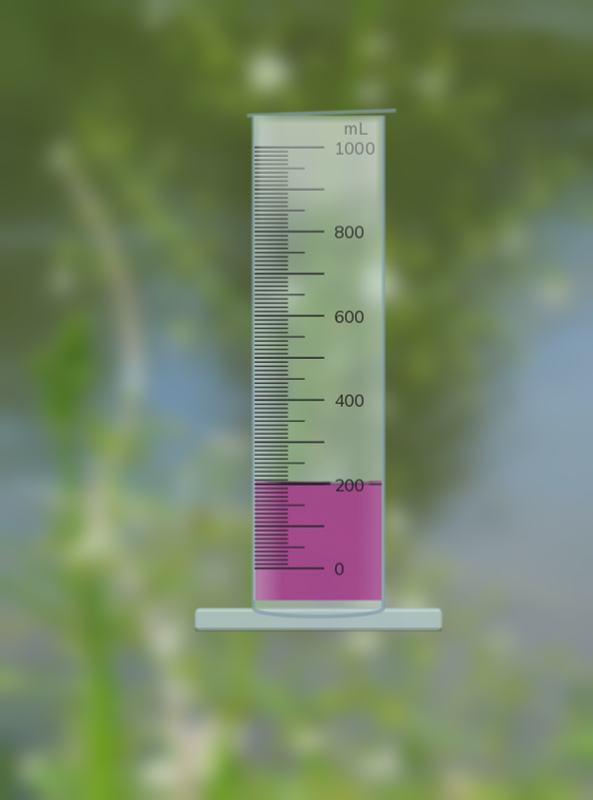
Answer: 200 mL
